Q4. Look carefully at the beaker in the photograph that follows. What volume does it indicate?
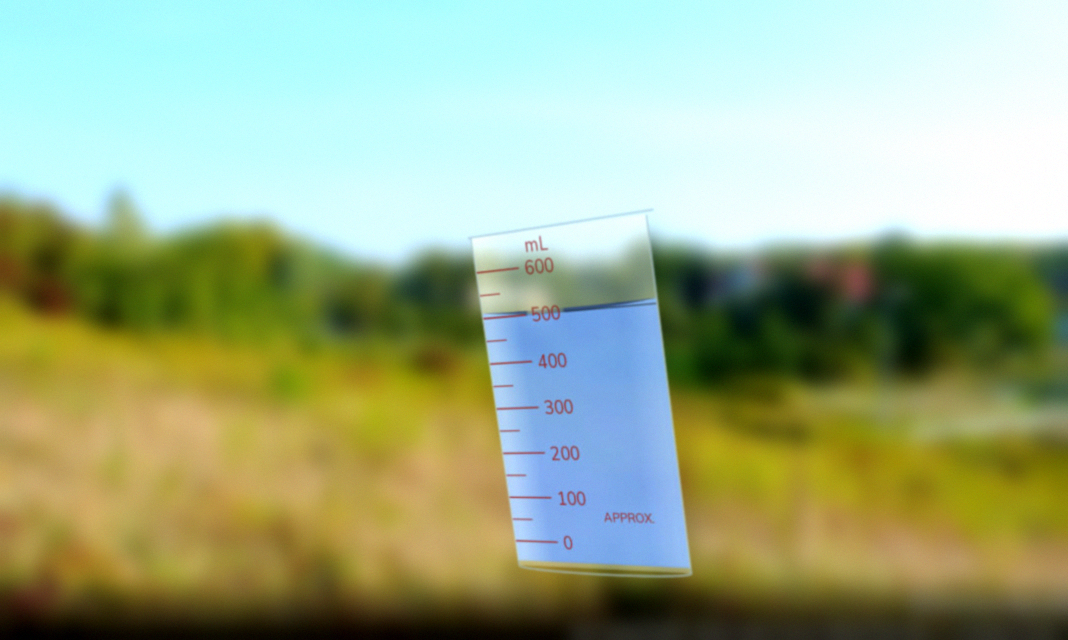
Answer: 500 mL
